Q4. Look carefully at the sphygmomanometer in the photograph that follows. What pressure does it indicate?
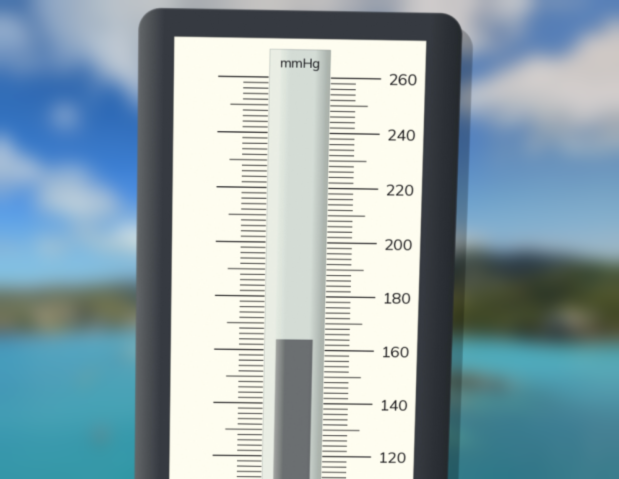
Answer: 164 mmHg
